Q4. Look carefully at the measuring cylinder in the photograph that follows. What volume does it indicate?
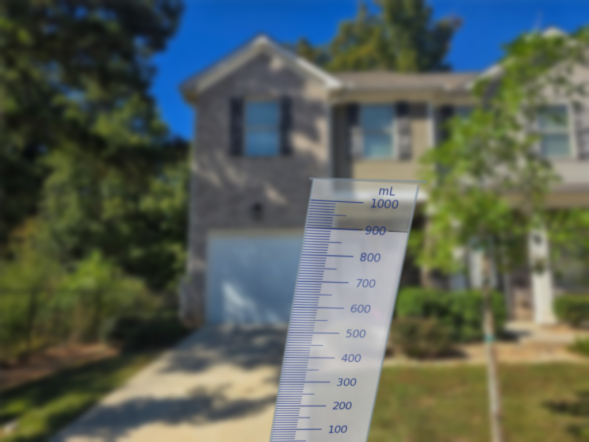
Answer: 900 mL
